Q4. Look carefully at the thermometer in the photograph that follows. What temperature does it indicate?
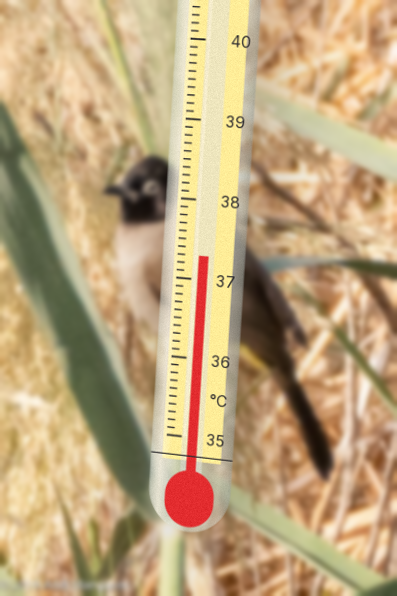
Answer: 37.3 °C
